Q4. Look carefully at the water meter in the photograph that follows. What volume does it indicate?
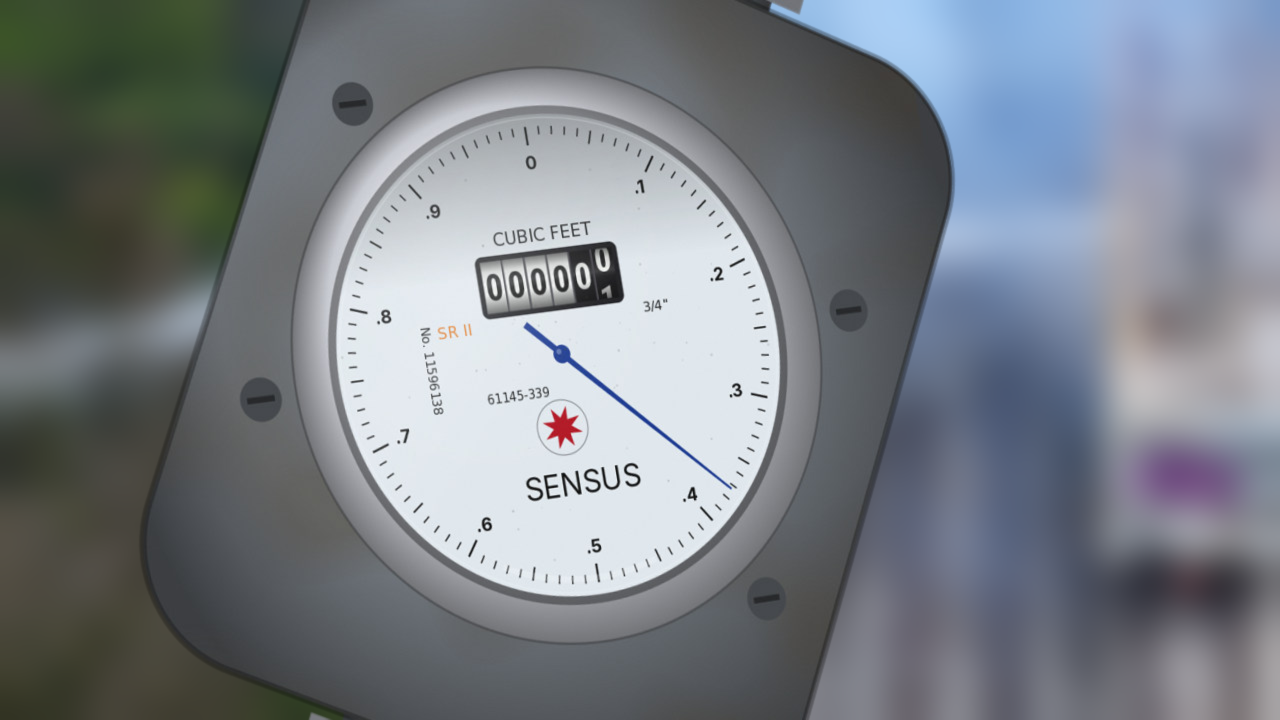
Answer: 0.37 ft³
